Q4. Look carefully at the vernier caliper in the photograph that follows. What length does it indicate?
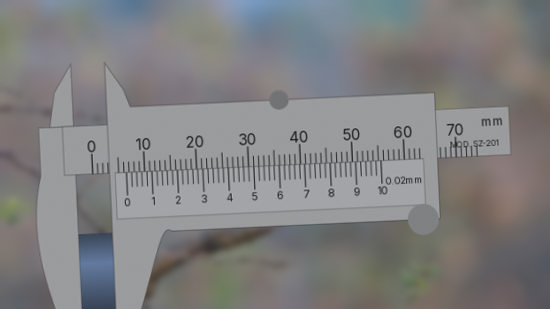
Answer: 6.5 mm
